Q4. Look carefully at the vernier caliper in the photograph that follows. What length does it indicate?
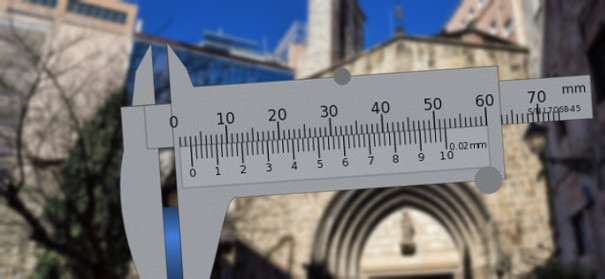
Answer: 3.0 mm
